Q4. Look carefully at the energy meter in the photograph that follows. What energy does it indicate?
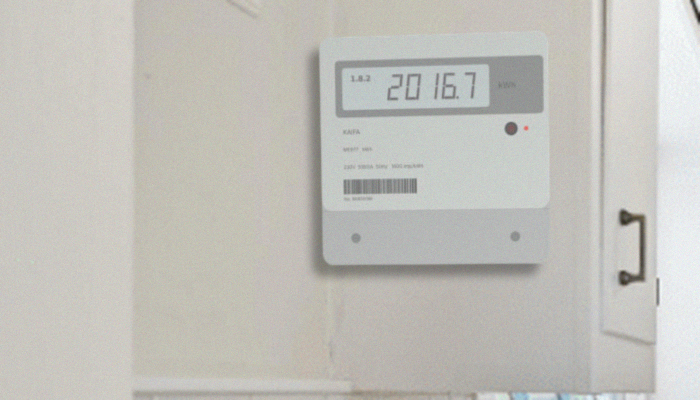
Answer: 2016.7 kWh
